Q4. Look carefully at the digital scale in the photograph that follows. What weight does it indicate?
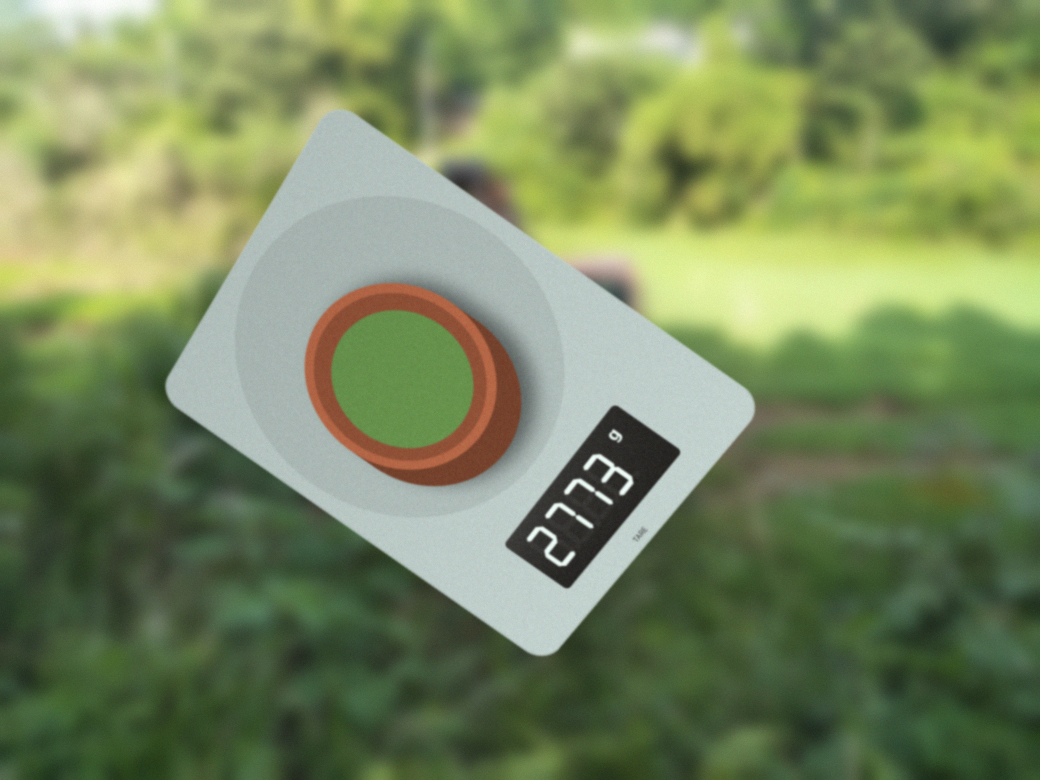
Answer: 2773 g
